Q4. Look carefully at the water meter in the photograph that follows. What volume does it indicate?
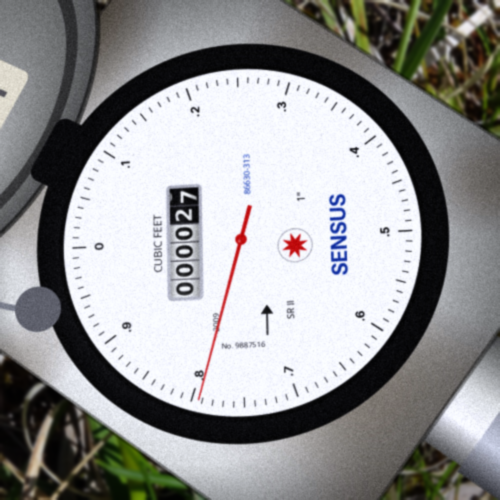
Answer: 26.79 ft³
